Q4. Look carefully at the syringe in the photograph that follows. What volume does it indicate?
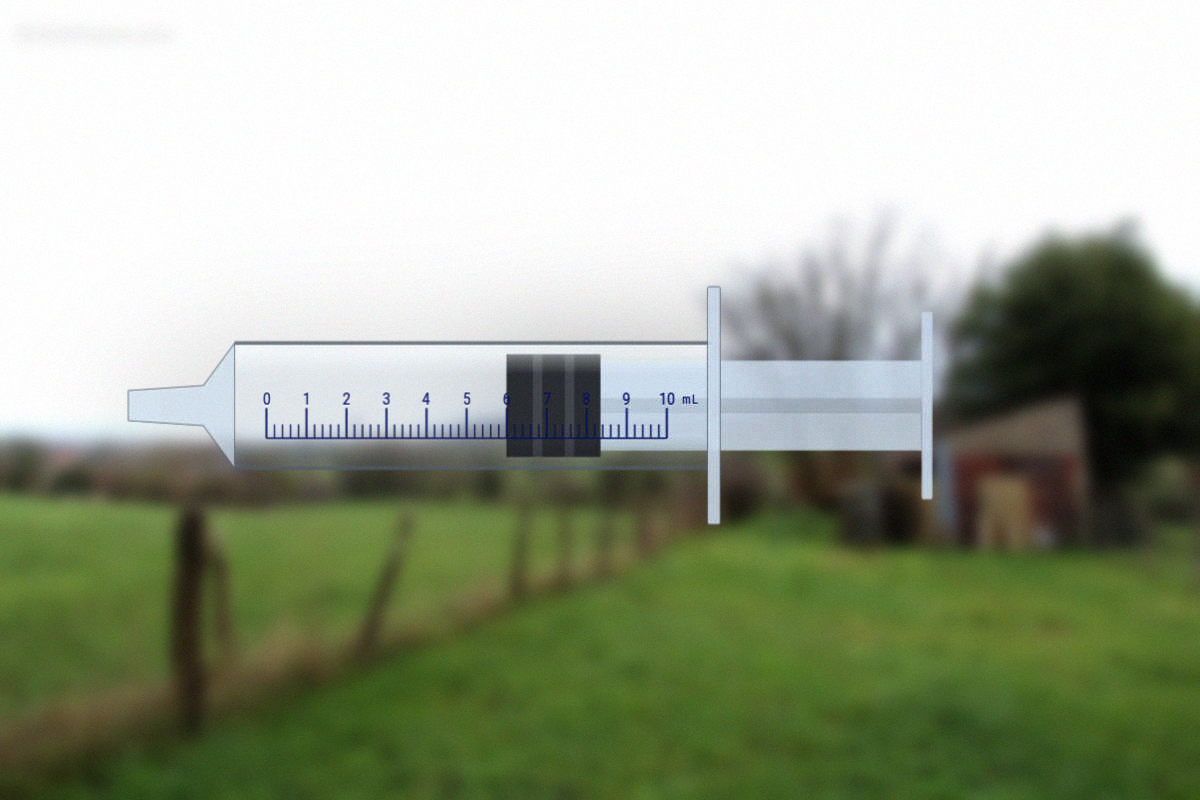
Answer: 6 mL
